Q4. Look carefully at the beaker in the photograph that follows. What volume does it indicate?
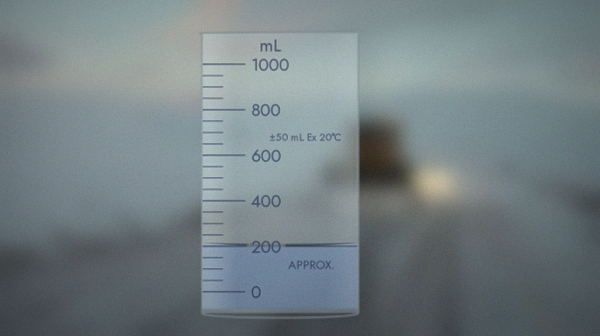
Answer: 200 mL
